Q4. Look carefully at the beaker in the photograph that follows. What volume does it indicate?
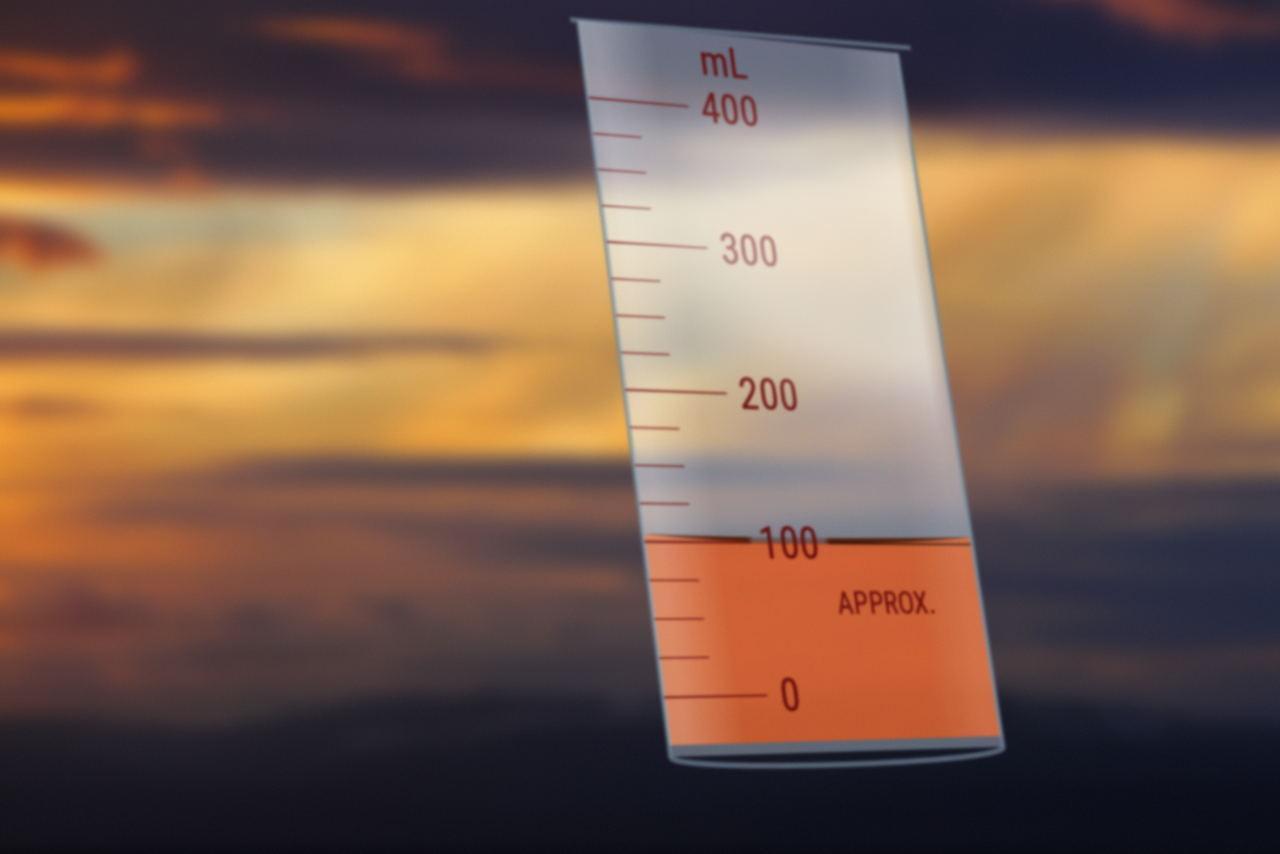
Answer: 100 mL
